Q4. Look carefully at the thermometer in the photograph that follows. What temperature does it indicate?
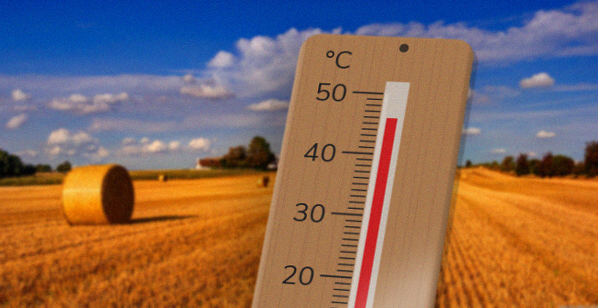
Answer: 46 °C
